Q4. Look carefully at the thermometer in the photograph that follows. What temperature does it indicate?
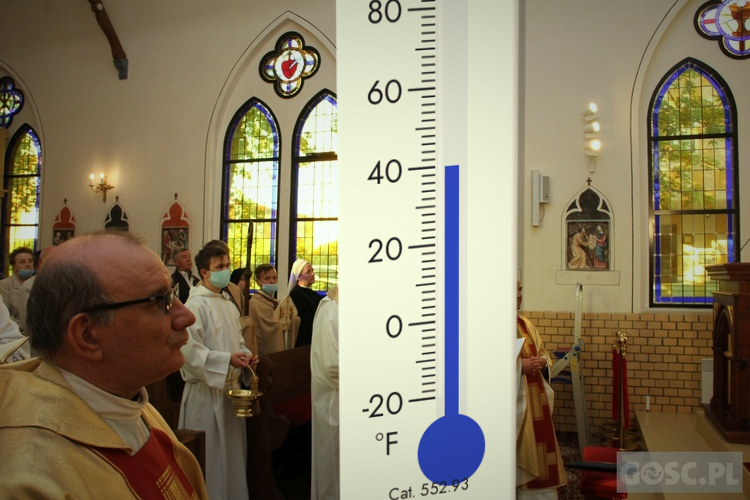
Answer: 40 °F
